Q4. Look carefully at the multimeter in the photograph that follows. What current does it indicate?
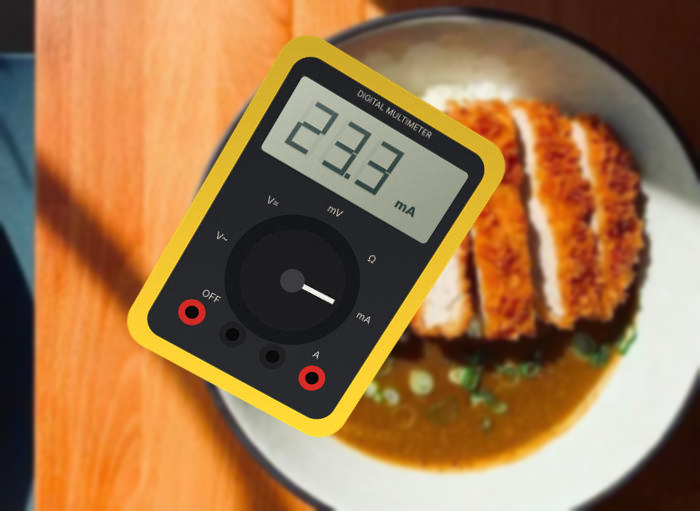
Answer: 23.3 mA
